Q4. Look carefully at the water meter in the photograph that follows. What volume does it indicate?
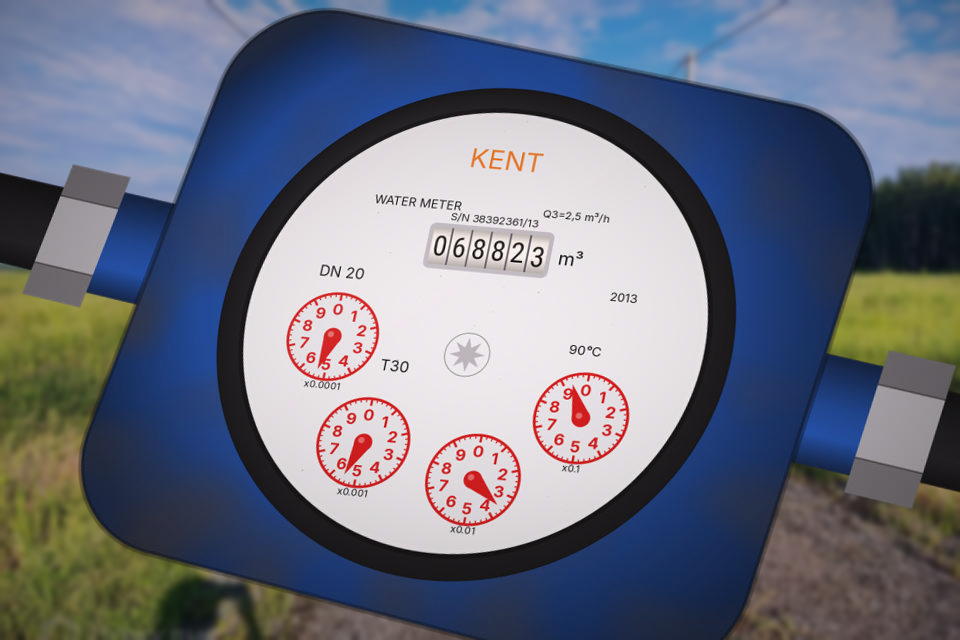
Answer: 68822.9355 m³
